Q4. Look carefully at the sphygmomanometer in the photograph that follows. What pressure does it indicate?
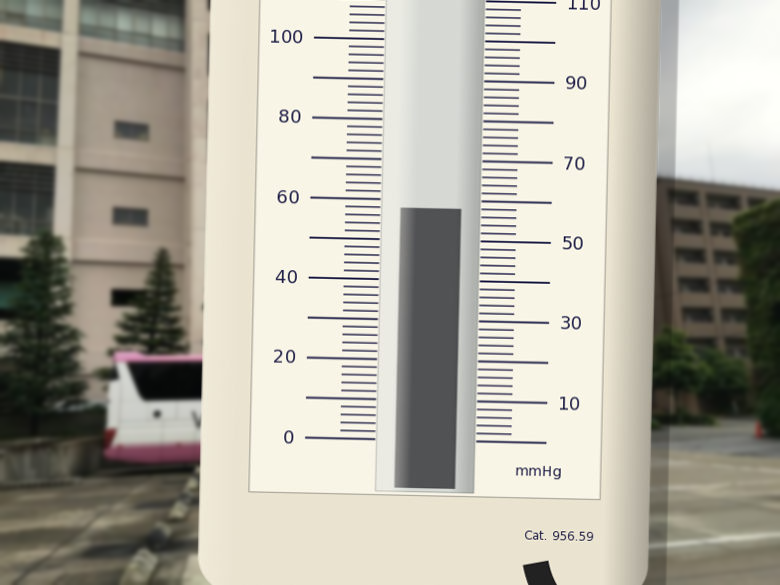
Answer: 58 mmHg
